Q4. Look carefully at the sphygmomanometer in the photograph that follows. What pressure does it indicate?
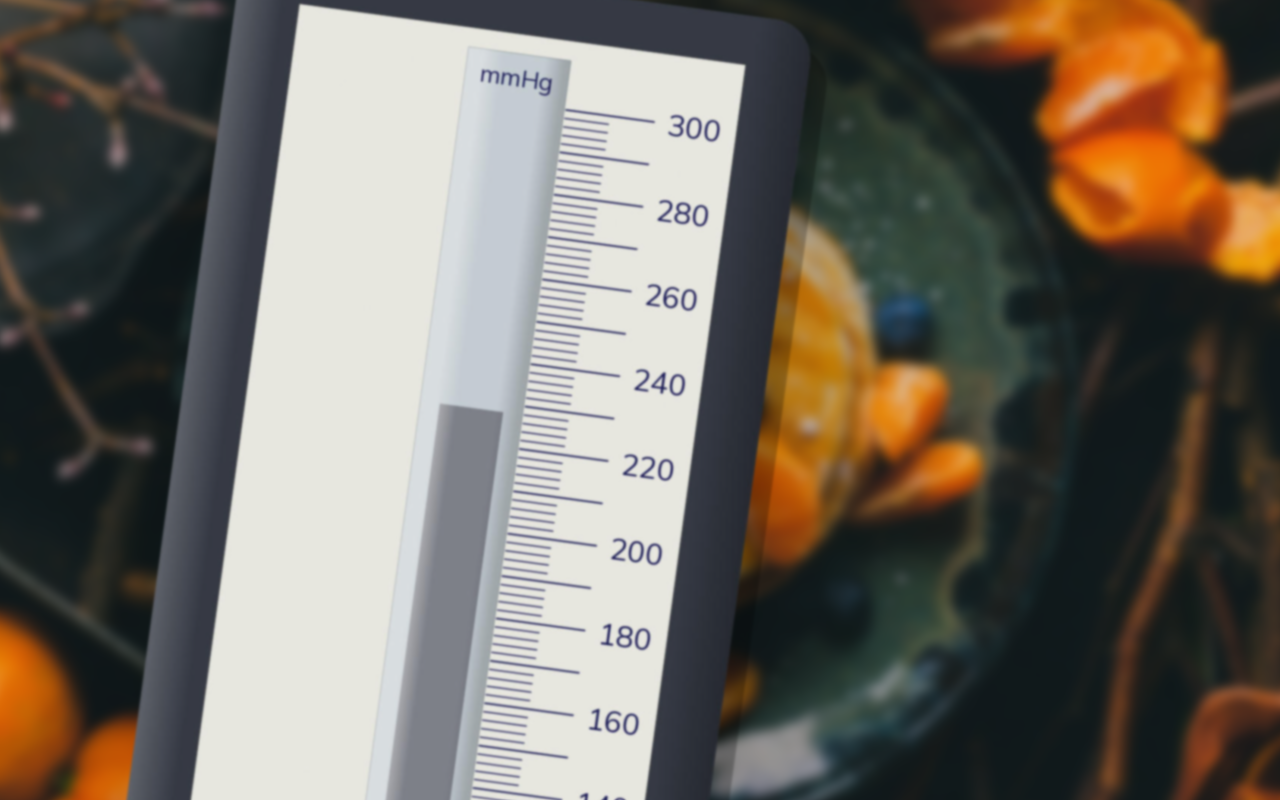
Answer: 228 mmHg
